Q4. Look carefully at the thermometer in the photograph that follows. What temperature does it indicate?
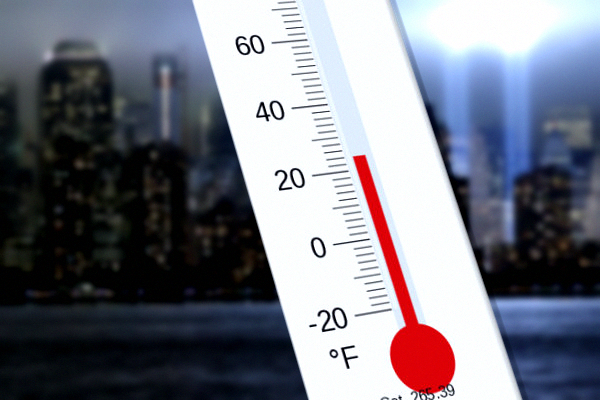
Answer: 24 °F
